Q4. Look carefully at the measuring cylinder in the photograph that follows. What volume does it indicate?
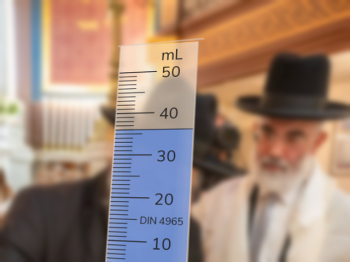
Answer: 36 mL
